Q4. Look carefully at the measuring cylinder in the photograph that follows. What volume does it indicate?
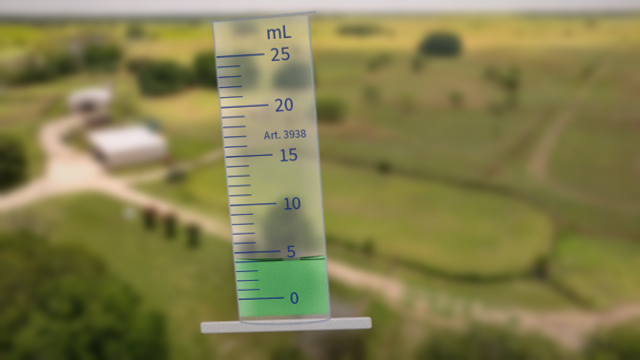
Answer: 4 mL
